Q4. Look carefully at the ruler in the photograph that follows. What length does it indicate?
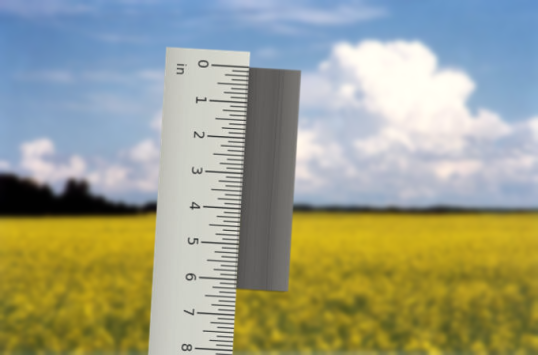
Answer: 6.25 in
